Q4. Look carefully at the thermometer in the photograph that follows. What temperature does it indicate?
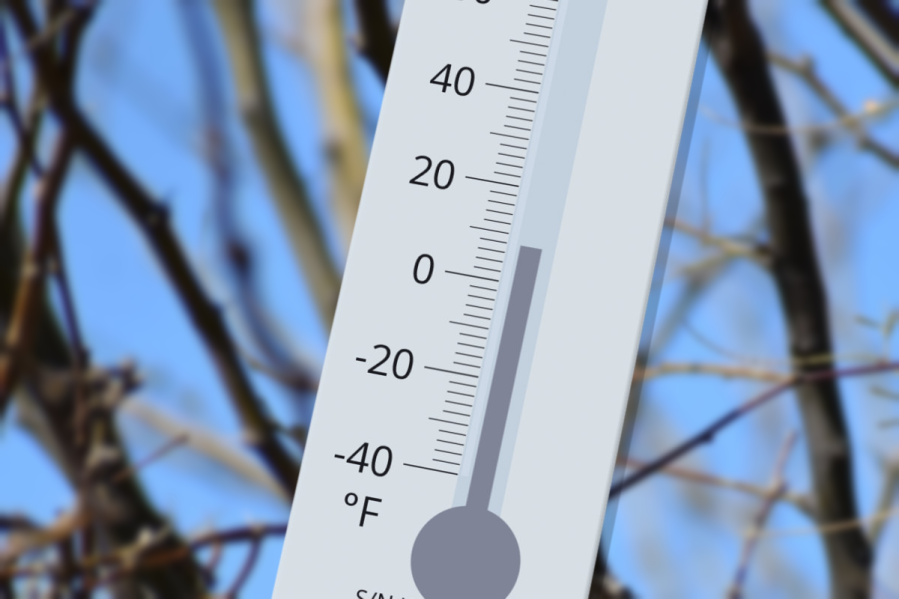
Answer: 8 °F
